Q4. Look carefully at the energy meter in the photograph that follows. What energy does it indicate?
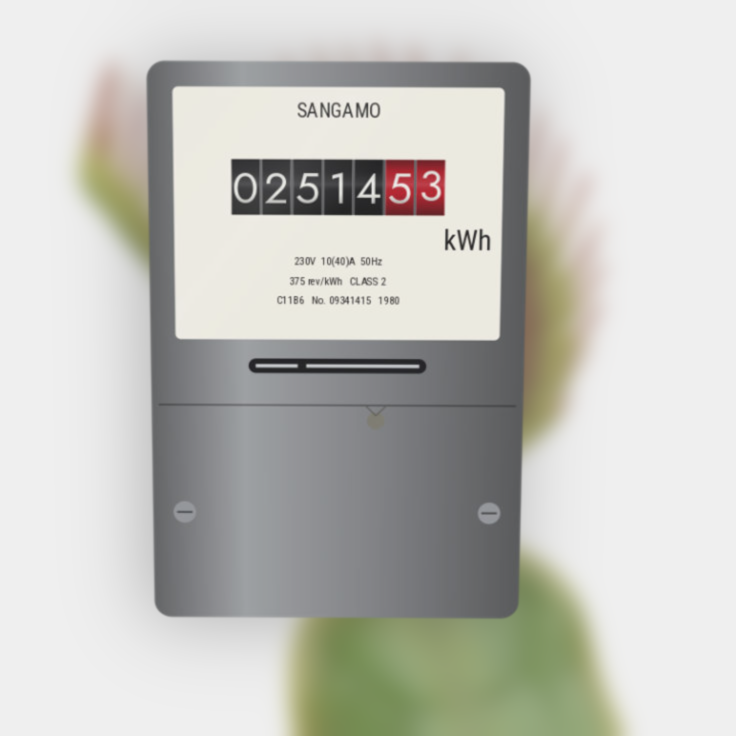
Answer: 2514.53 kWh
